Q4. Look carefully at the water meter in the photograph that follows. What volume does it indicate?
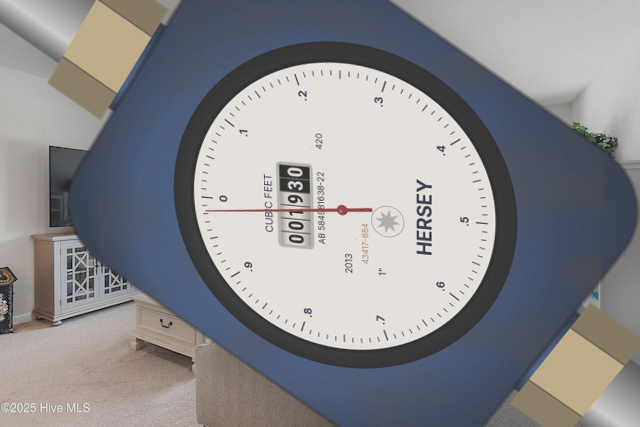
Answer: 1929.98 ft³
